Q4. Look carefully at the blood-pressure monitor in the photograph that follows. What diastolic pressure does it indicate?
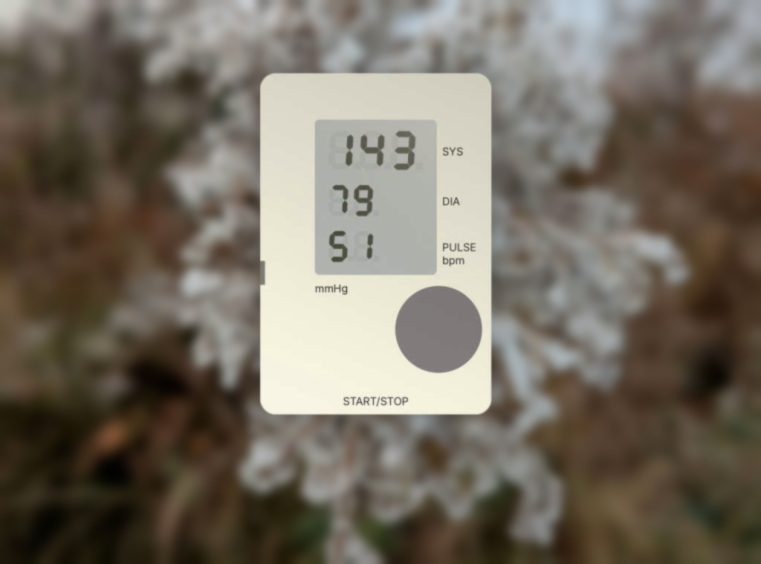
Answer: 79 mmHg
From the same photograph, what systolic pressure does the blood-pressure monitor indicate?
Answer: 143 mmHg
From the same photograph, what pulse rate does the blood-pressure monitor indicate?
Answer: 51 bpm
